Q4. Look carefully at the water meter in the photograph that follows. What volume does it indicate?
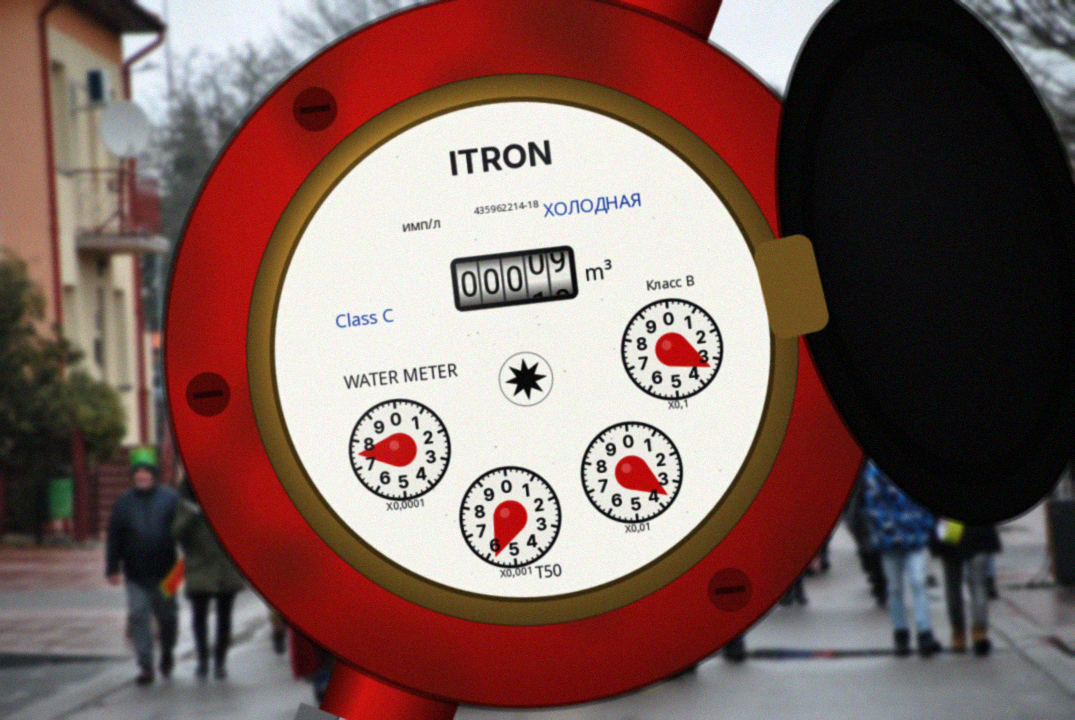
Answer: 9.3357 m³
